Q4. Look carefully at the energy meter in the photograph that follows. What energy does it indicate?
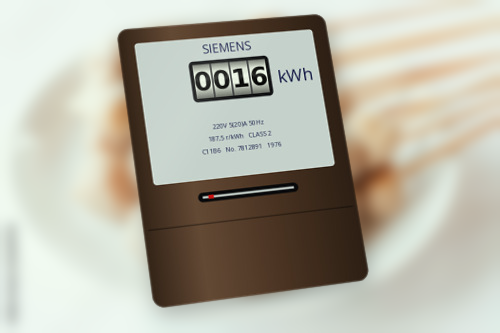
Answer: 16 kWh
